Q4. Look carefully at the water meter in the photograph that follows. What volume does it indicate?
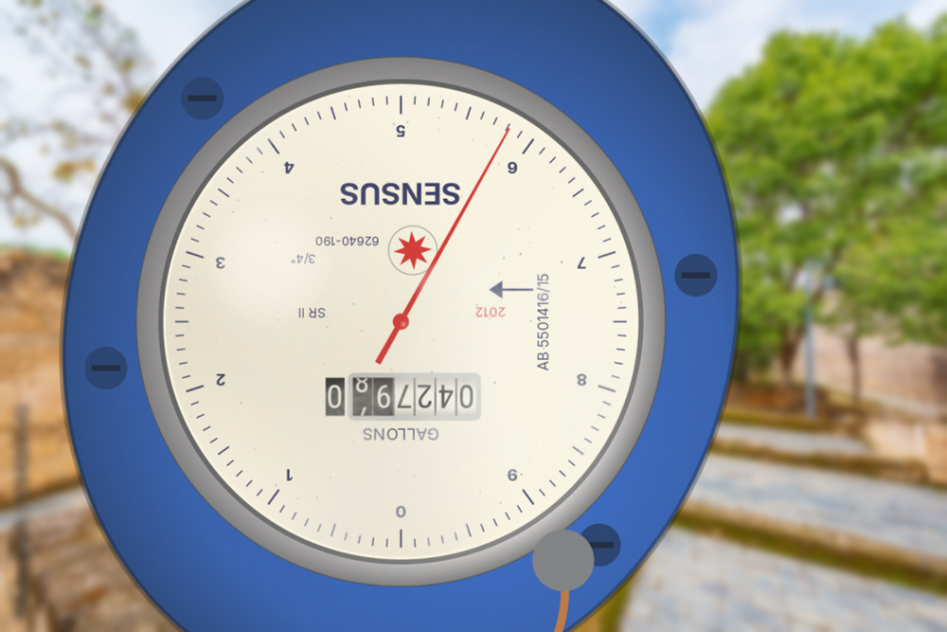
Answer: 427975.8 gal
